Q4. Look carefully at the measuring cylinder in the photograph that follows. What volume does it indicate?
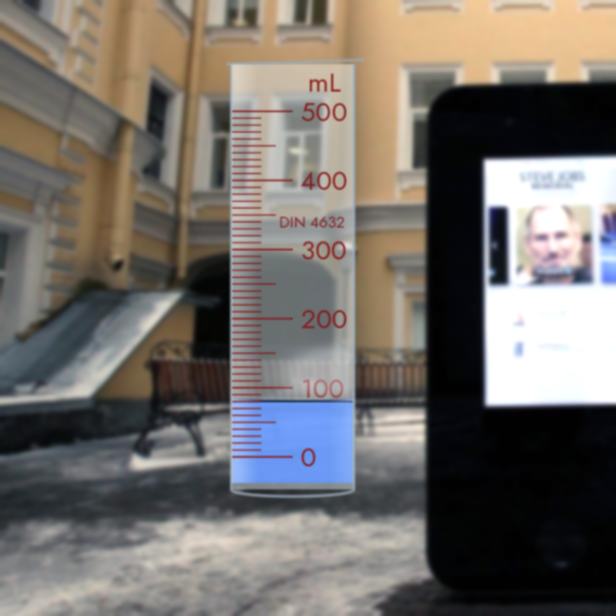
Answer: 80 mL
